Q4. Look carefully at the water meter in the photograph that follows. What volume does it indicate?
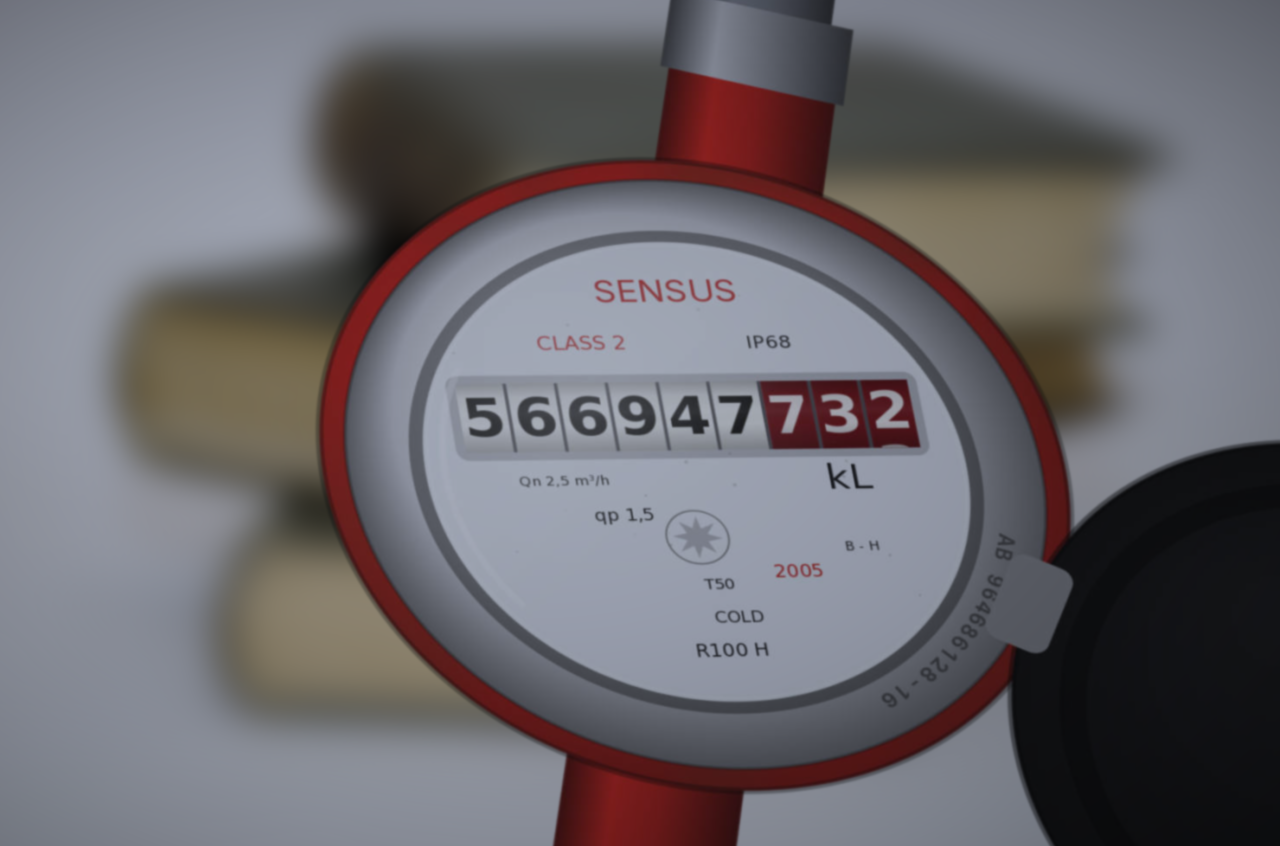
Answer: 566947.732 kL
